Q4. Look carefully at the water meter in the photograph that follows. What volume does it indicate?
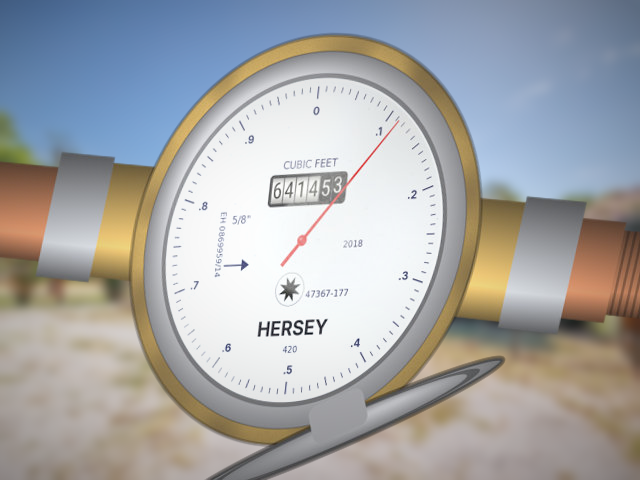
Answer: 641453.11 ft³
